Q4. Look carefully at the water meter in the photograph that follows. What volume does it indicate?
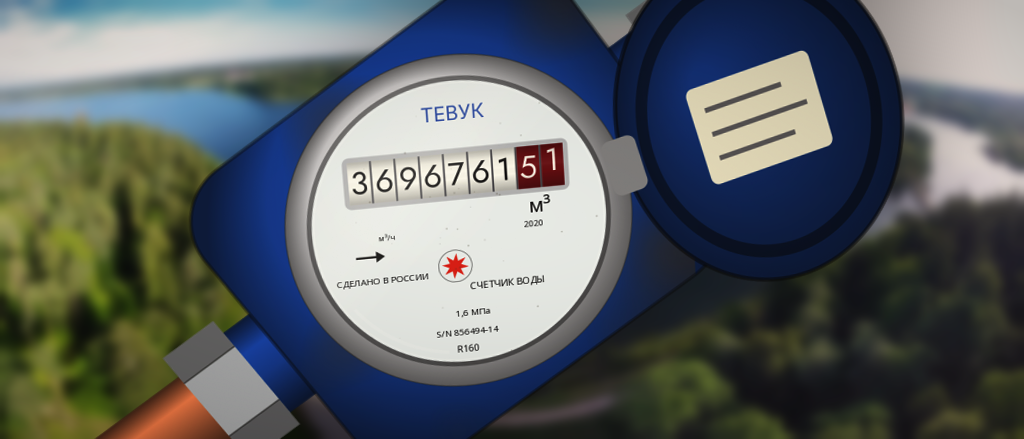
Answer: 3696761.51 m³
